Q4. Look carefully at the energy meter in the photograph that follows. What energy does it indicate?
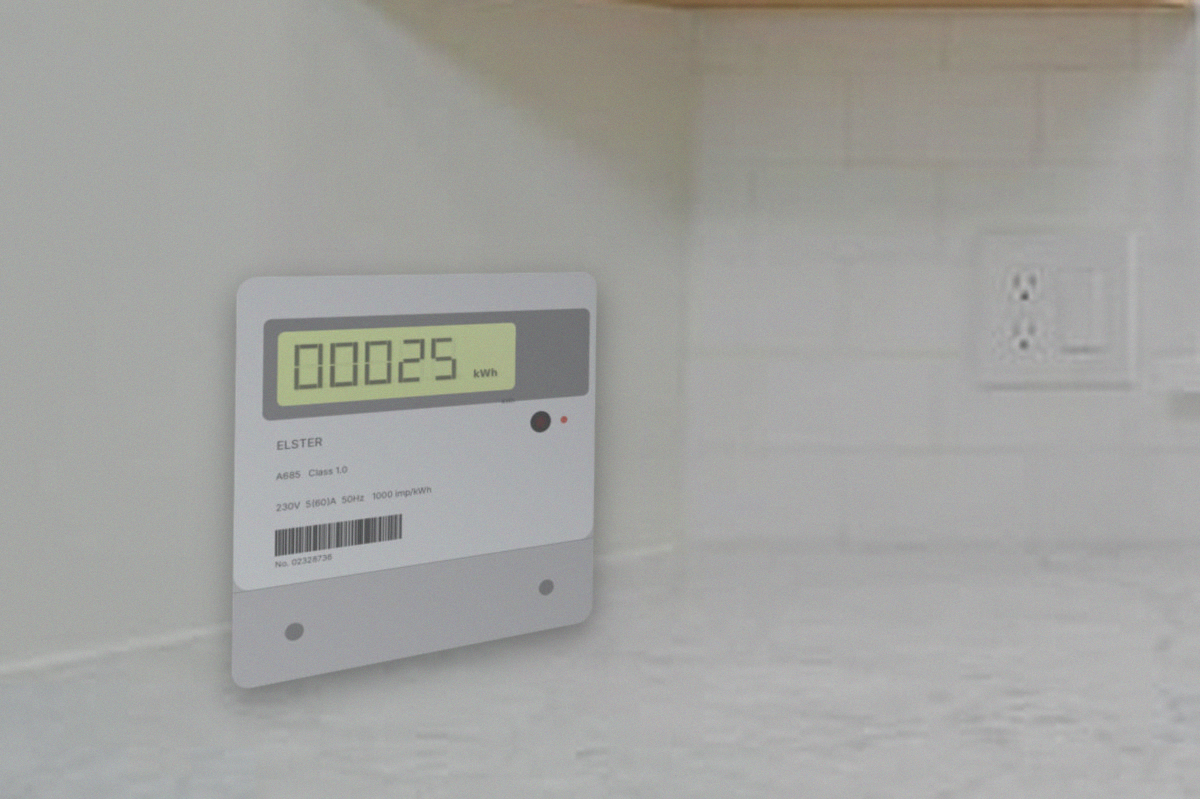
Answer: 25 kWh
